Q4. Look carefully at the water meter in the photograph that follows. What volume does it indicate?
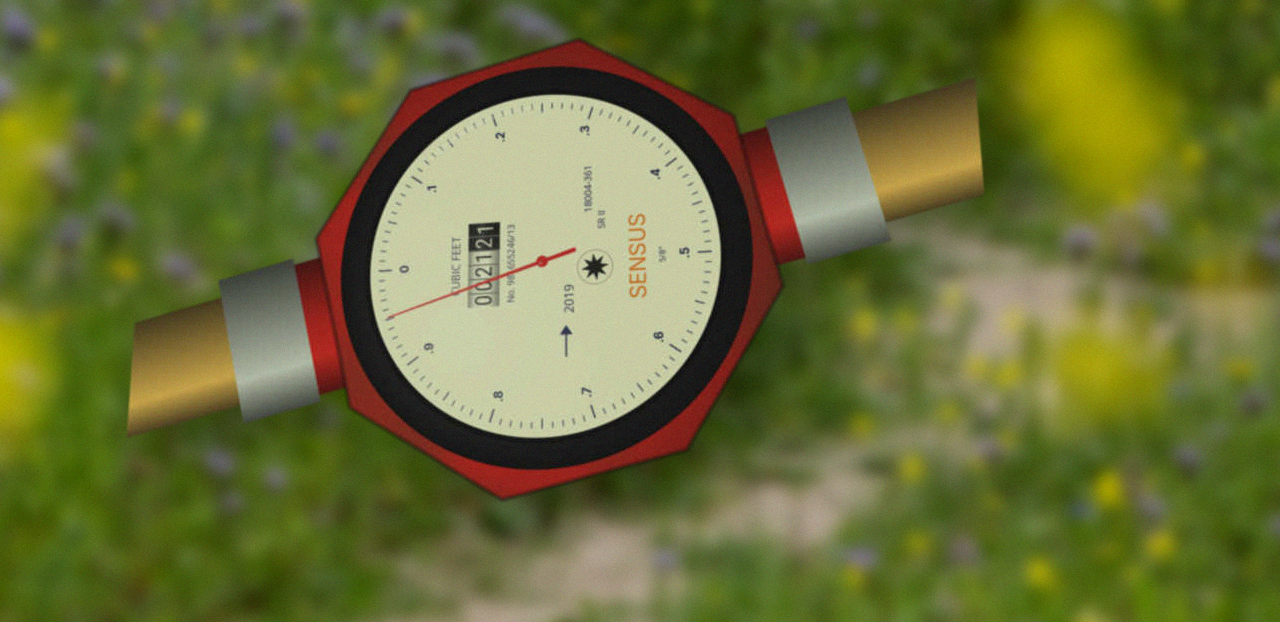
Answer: 2120.95 ft³
